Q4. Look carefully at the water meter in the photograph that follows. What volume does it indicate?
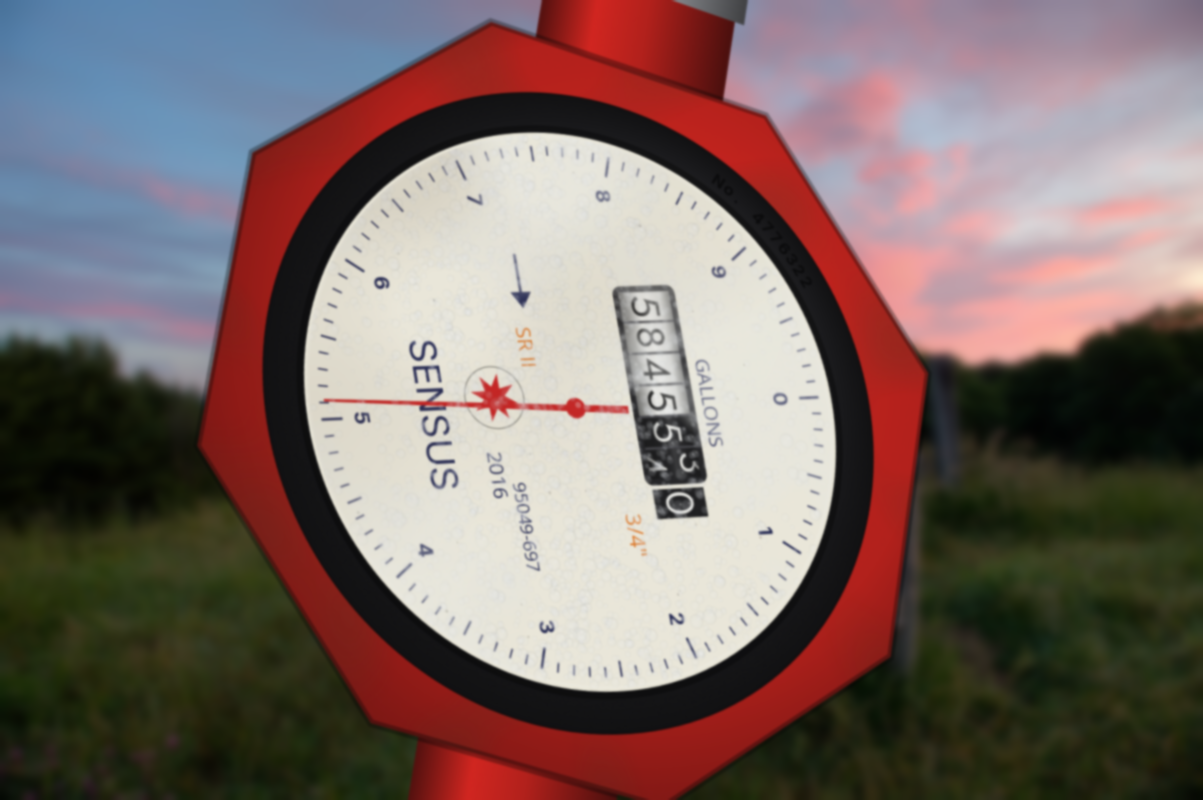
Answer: 5845535.1 gal
